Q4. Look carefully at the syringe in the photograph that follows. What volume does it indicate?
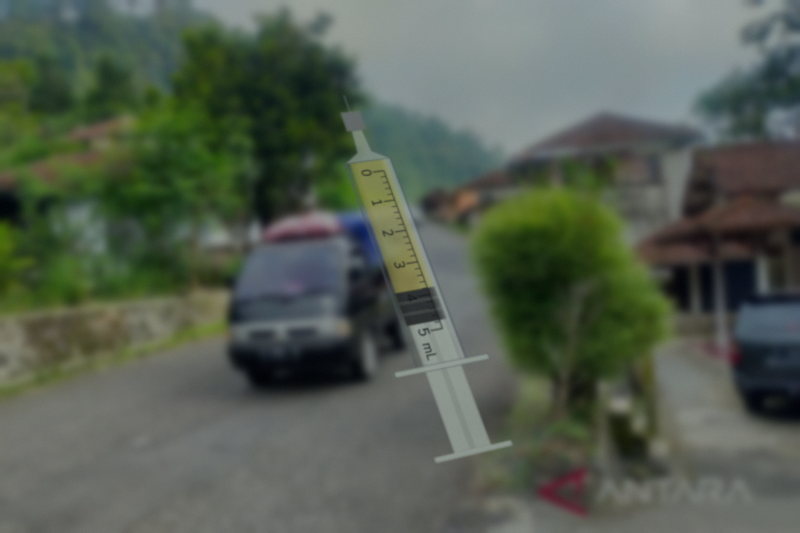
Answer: 3.8 mL
